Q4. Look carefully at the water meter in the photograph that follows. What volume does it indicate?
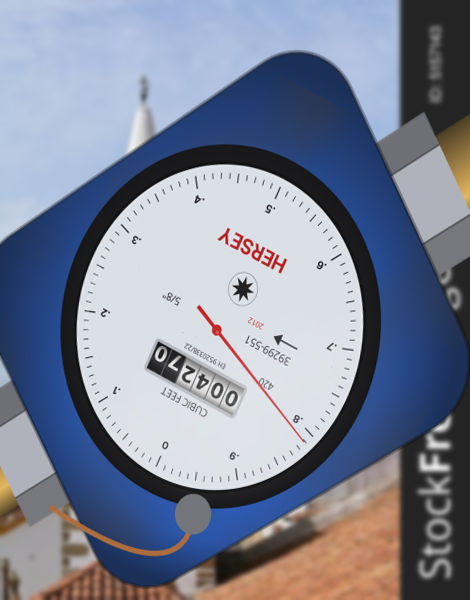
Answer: 4269.81 ft³
